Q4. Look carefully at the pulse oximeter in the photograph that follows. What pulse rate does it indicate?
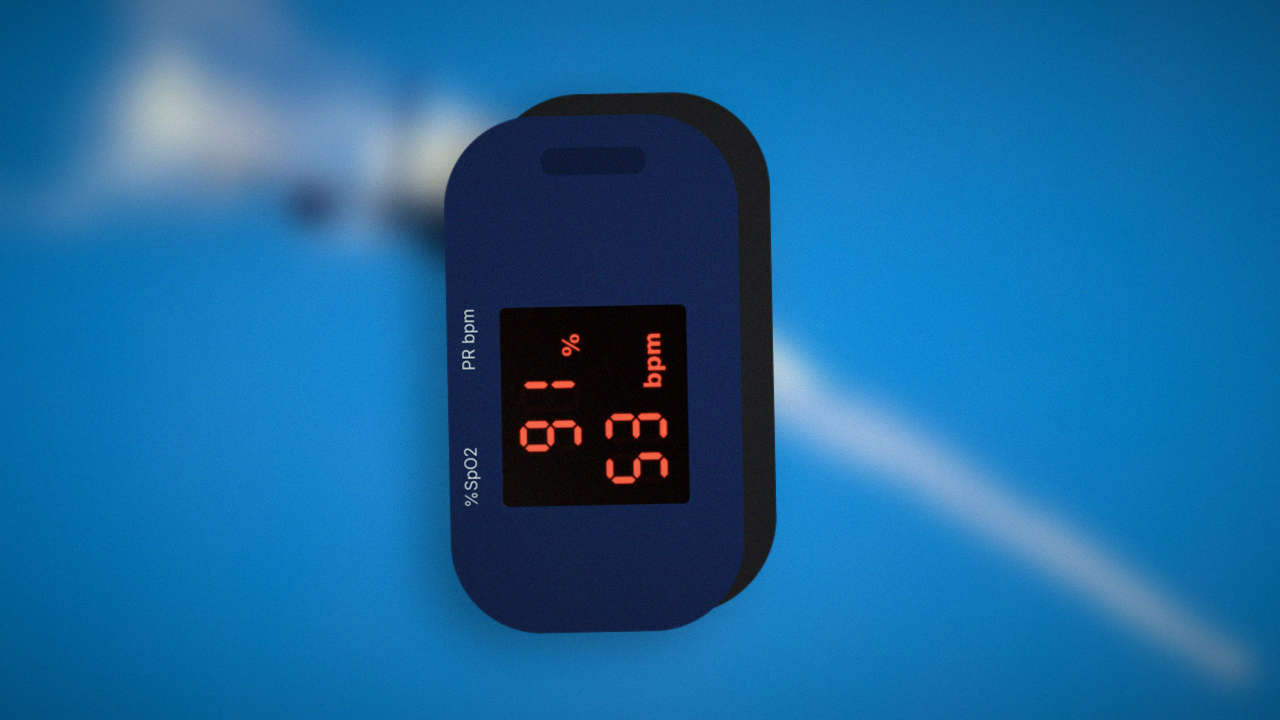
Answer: 53 bpm
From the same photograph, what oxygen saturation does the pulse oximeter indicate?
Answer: 91 %
